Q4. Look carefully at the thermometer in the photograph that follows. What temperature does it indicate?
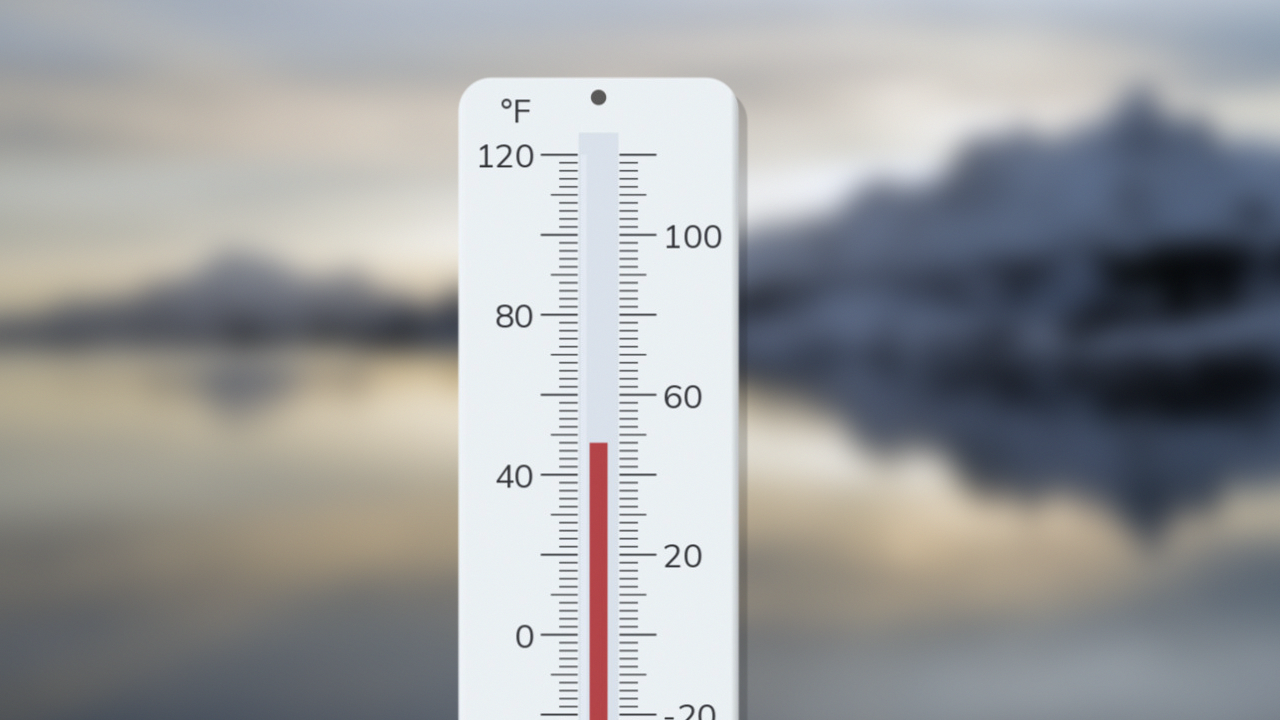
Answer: 48 °F
